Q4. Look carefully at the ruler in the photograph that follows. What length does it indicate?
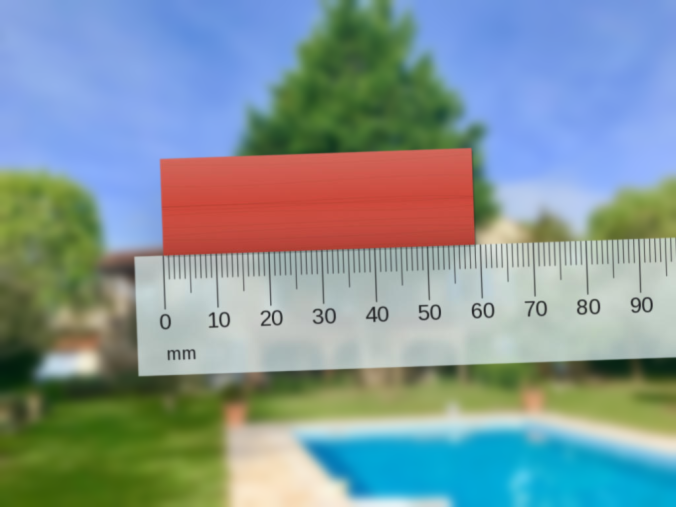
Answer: 59 mm
